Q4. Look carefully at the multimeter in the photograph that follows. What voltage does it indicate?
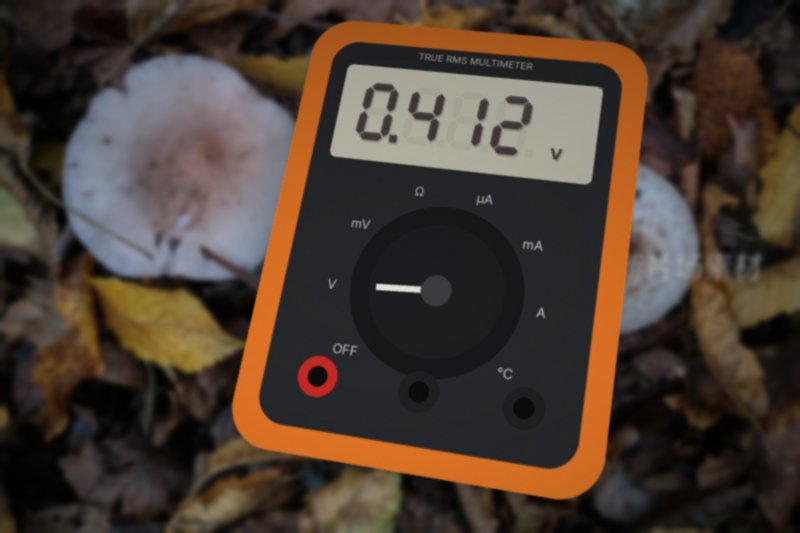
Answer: 0.412 V
